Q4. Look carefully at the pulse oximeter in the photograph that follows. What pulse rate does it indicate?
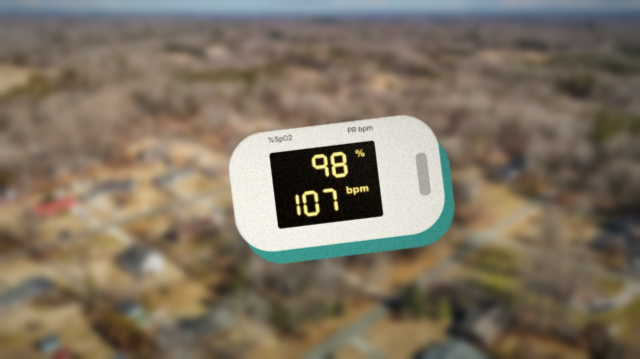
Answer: 107 bpm
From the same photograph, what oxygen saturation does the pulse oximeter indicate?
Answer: 98 %
